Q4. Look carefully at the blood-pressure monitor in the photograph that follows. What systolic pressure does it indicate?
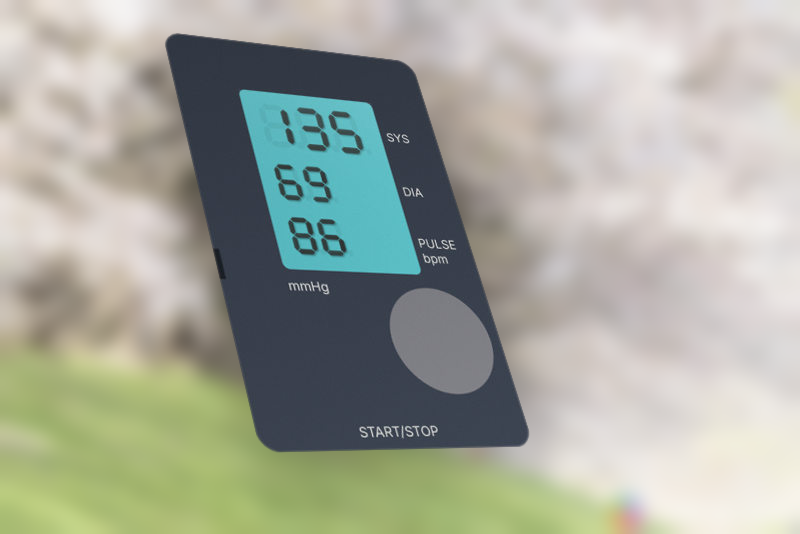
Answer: 135 mmHg
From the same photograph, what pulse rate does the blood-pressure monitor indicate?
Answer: 86 bpm
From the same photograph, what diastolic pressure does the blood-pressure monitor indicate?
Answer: 69 mmHg
